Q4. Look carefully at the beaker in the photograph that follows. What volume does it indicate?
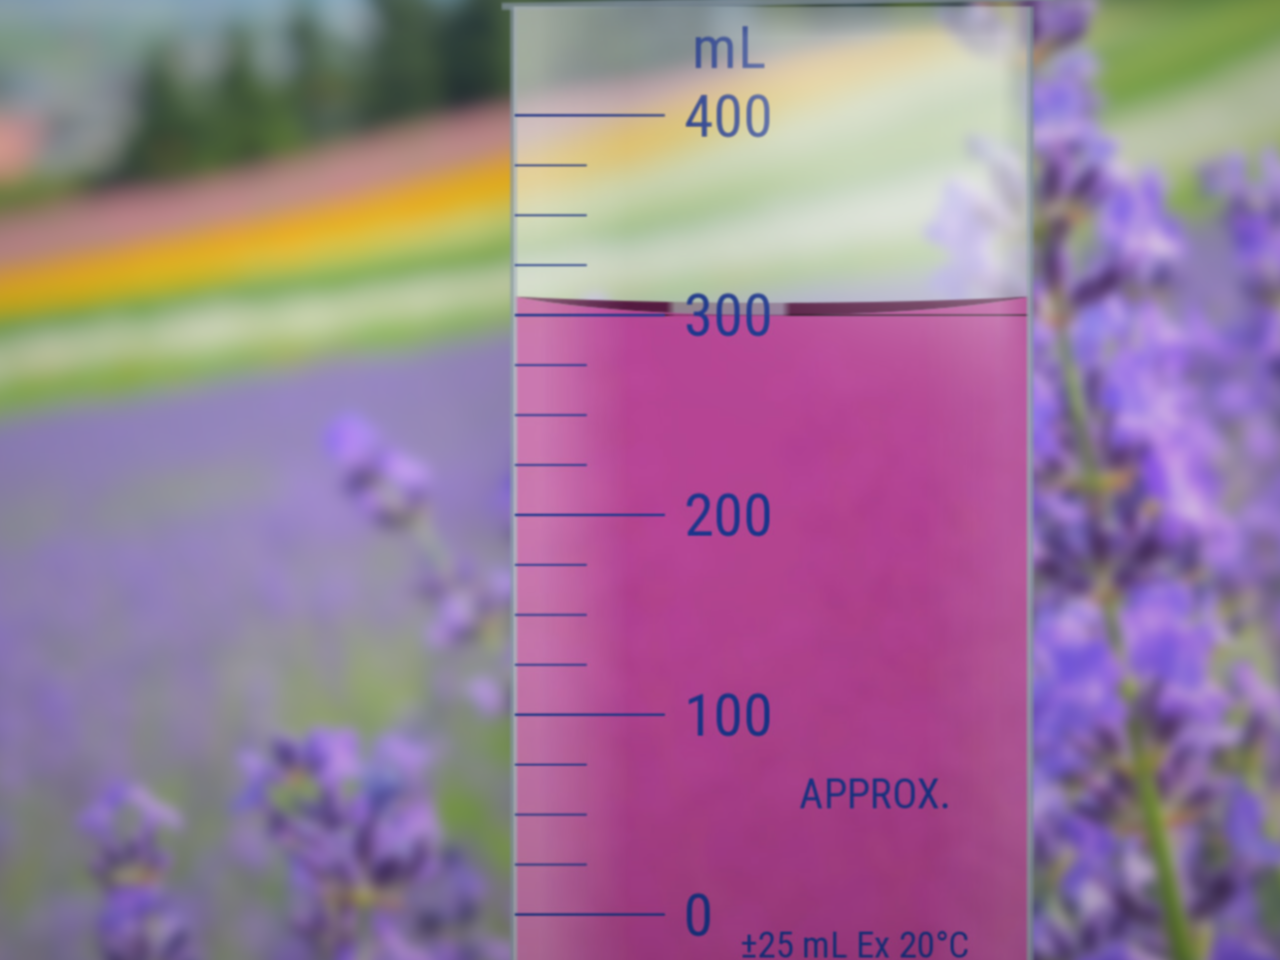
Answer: 300 mL
